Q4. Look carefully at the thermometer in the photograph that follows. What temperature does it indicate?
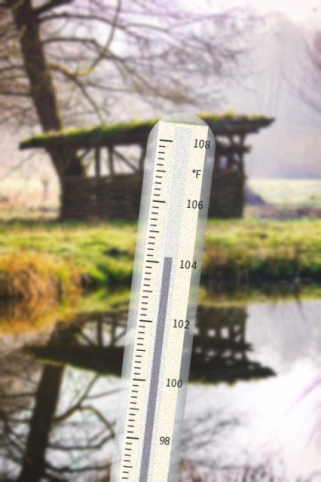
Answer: 104.2 °F
